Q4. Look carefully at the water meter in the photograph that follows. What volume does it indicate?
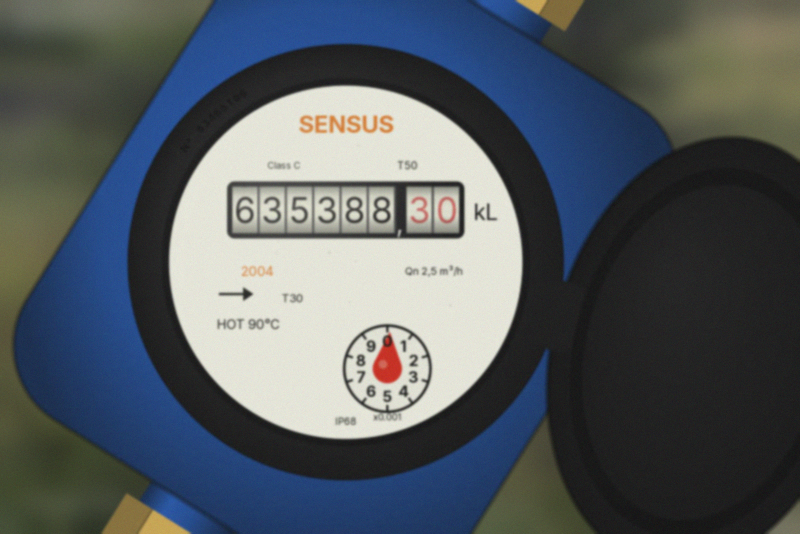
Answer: 635388.300 kL
